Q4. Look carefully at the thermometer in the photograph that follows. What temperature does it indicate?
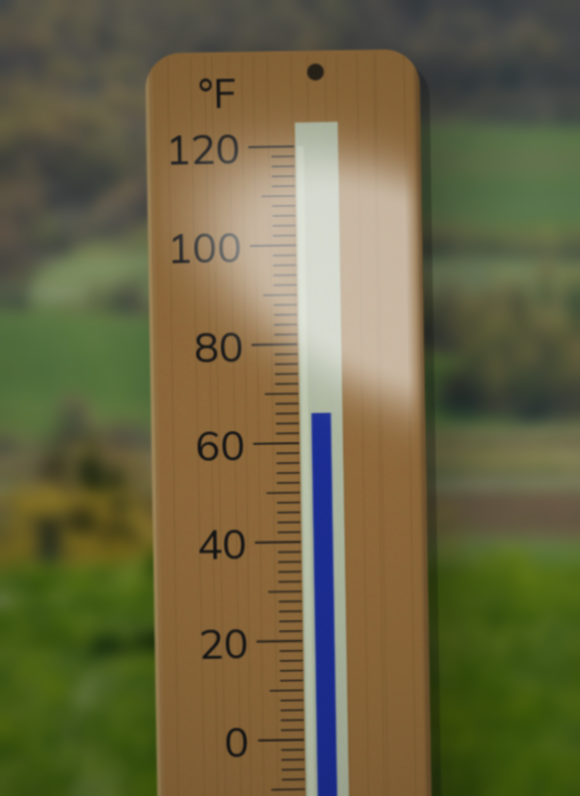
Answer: 66 °F
